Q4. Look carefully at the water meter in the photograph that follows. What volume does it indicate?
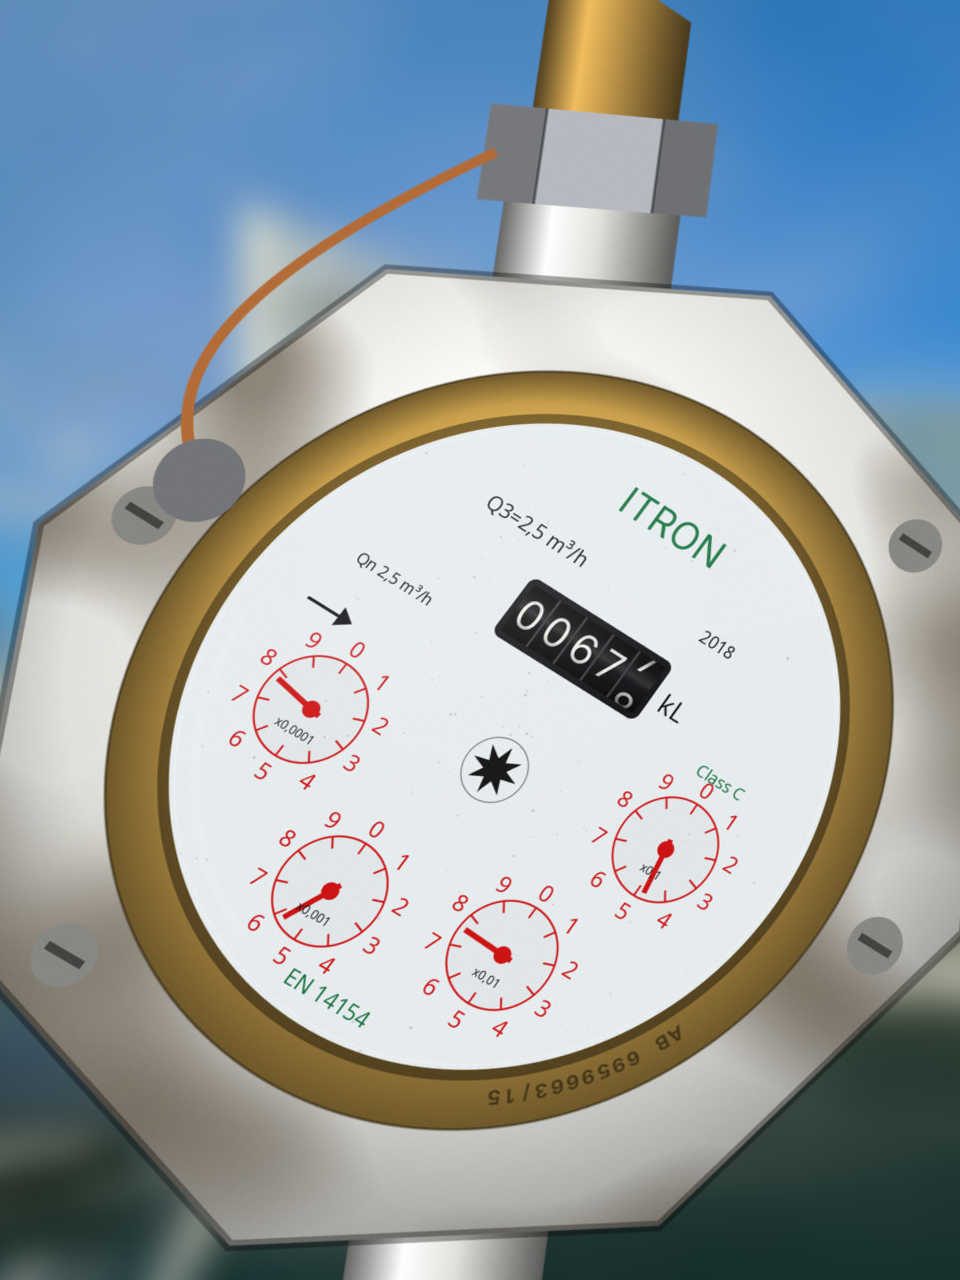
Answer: 677.4757 kL
